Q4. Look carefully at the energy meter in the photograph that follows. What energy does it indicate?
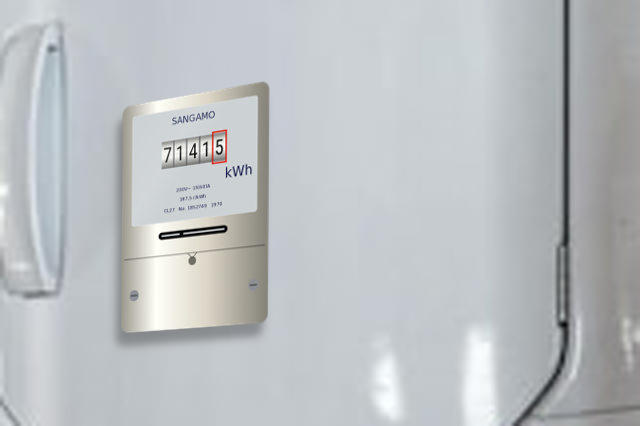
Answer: 7141.5 kWh
